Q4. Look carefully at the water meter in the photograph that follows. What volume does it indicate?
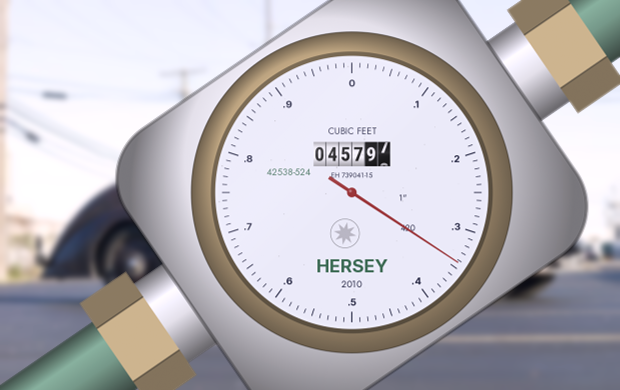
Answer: 45797.34 ft³
